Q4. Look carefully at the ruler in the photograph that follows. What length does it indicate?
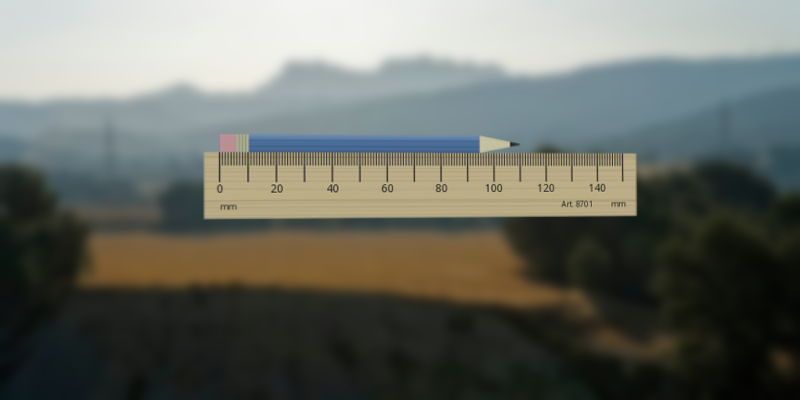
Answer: 110 mm
